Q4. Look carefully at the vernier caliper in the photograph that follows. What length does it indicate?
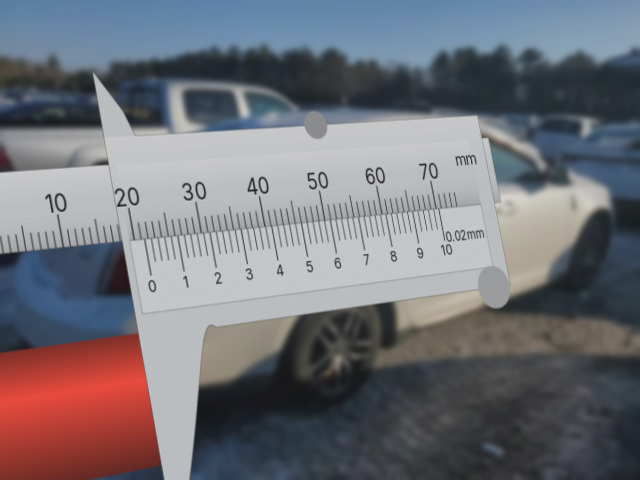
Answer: 21.5 mm
